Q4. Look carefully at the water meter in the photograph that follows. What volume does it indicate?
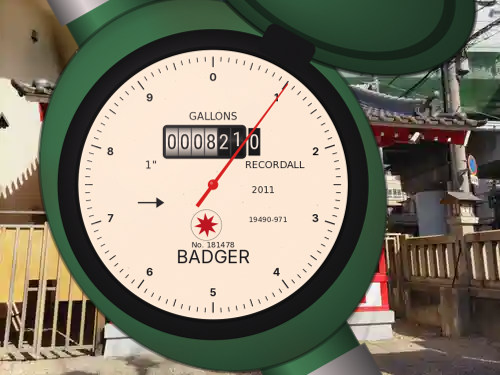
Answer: 8211.0 gal
